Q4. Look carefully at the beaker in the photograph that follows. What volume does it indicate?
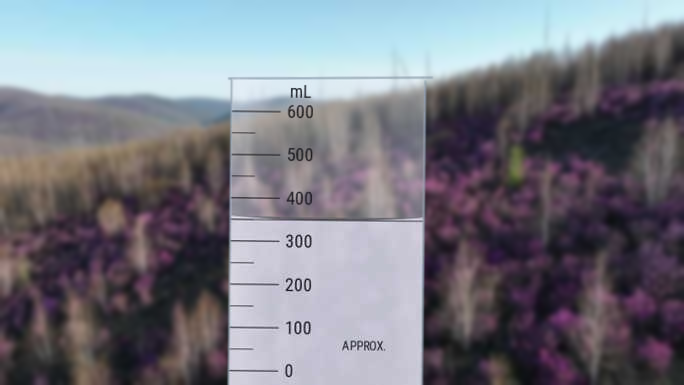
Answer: 350 mL
